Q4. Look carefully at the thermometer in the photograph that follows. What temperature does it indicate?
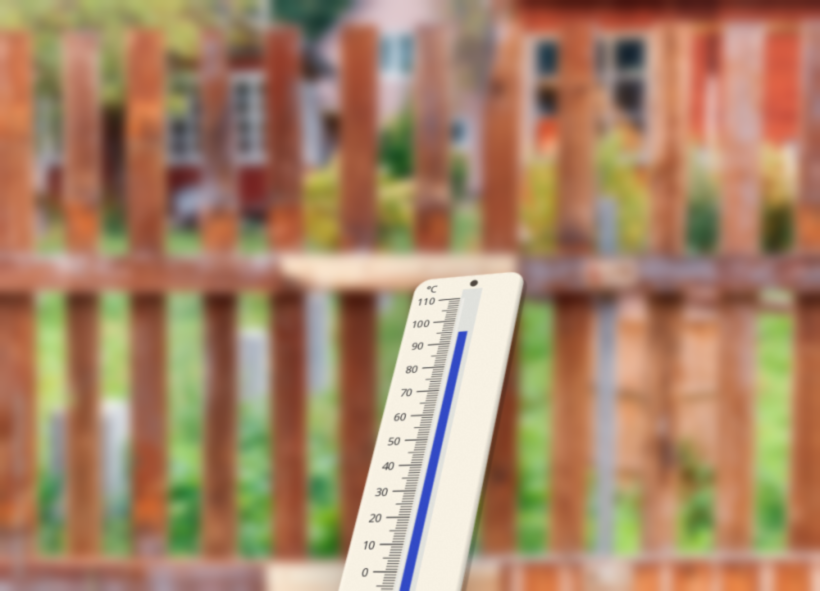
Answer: 95 °C
